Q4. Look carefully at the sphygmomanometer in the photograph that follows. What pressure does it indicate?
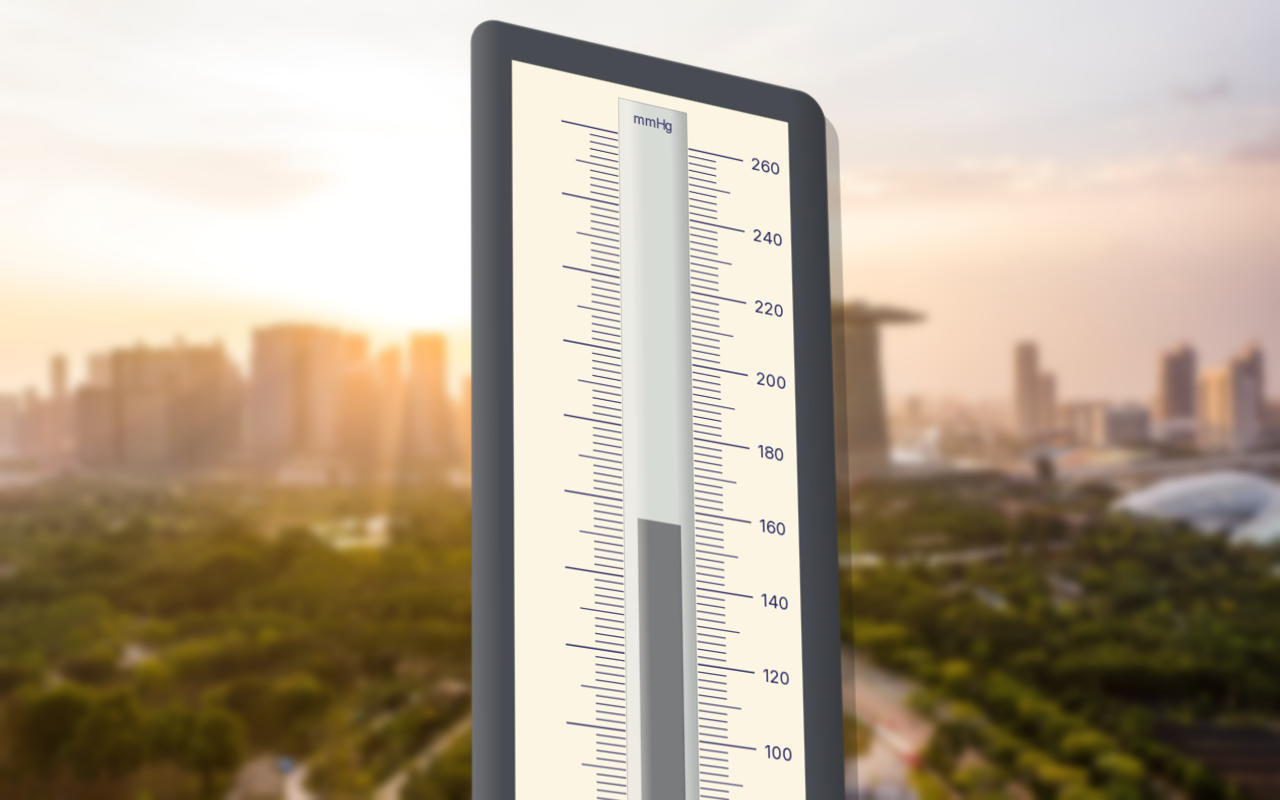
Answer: 156 mmHg
